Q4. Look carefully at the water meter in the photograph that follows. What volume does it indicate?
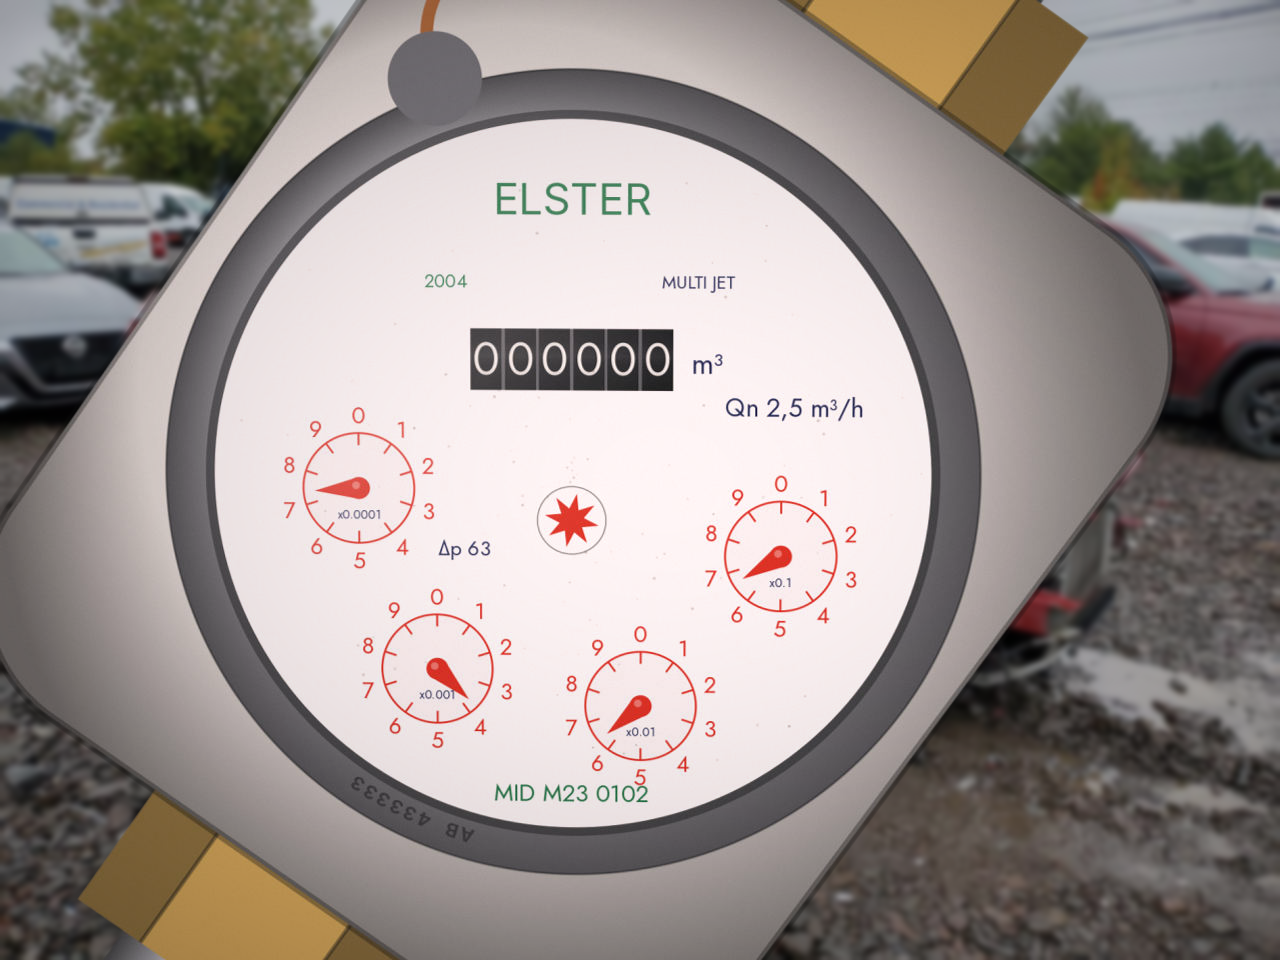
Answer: 0.6637 m³
